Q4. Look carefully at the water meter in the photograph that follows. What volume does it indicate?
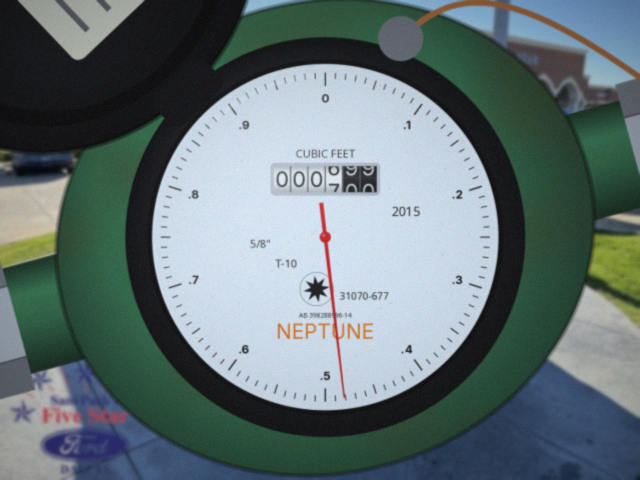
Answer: 699.48 ft³
